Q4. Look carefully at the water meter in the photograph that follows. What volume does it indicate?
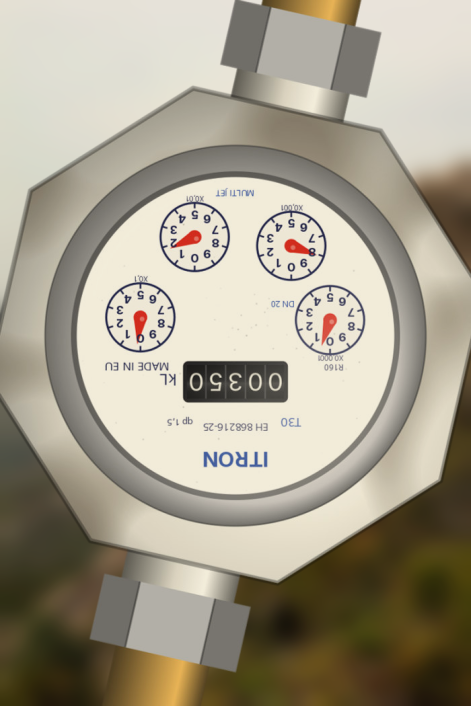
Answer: 350.0180 kL
